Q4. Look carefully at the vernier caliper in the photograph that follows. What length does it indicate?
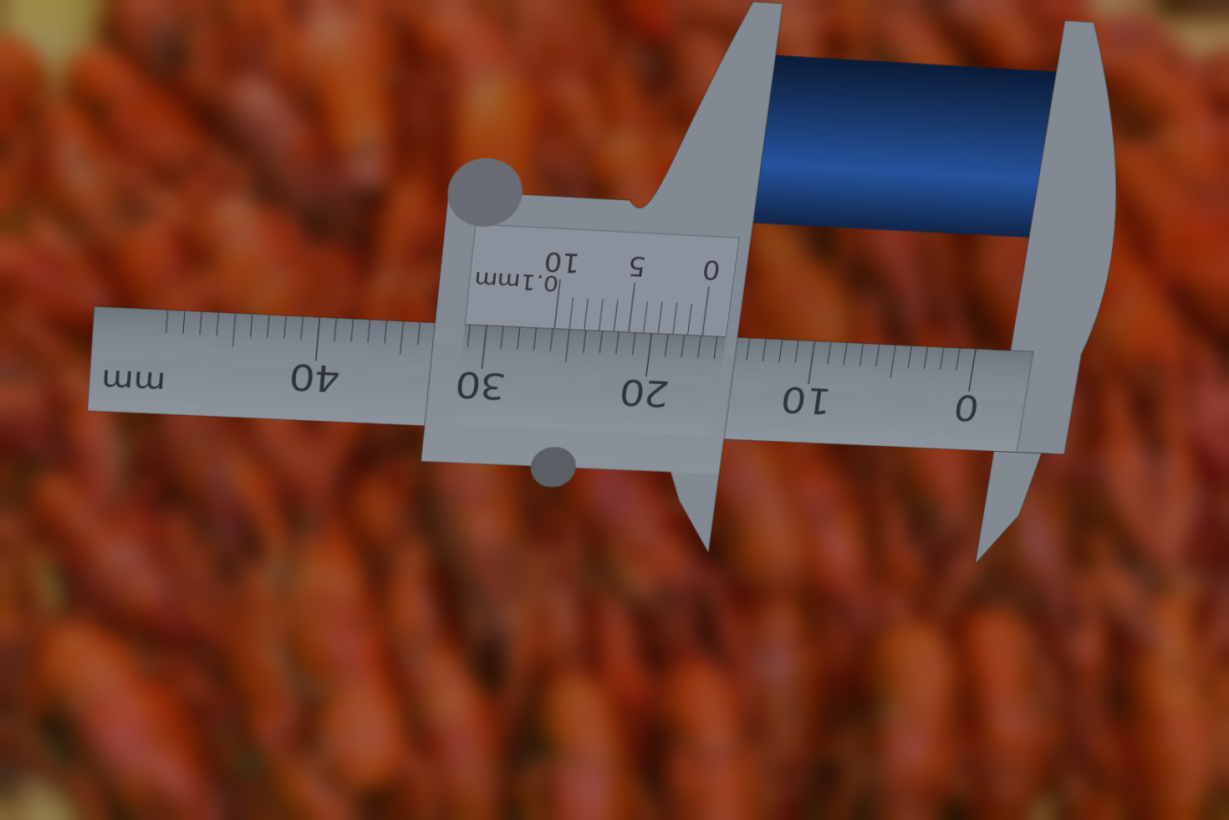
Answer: 16.9 mm
